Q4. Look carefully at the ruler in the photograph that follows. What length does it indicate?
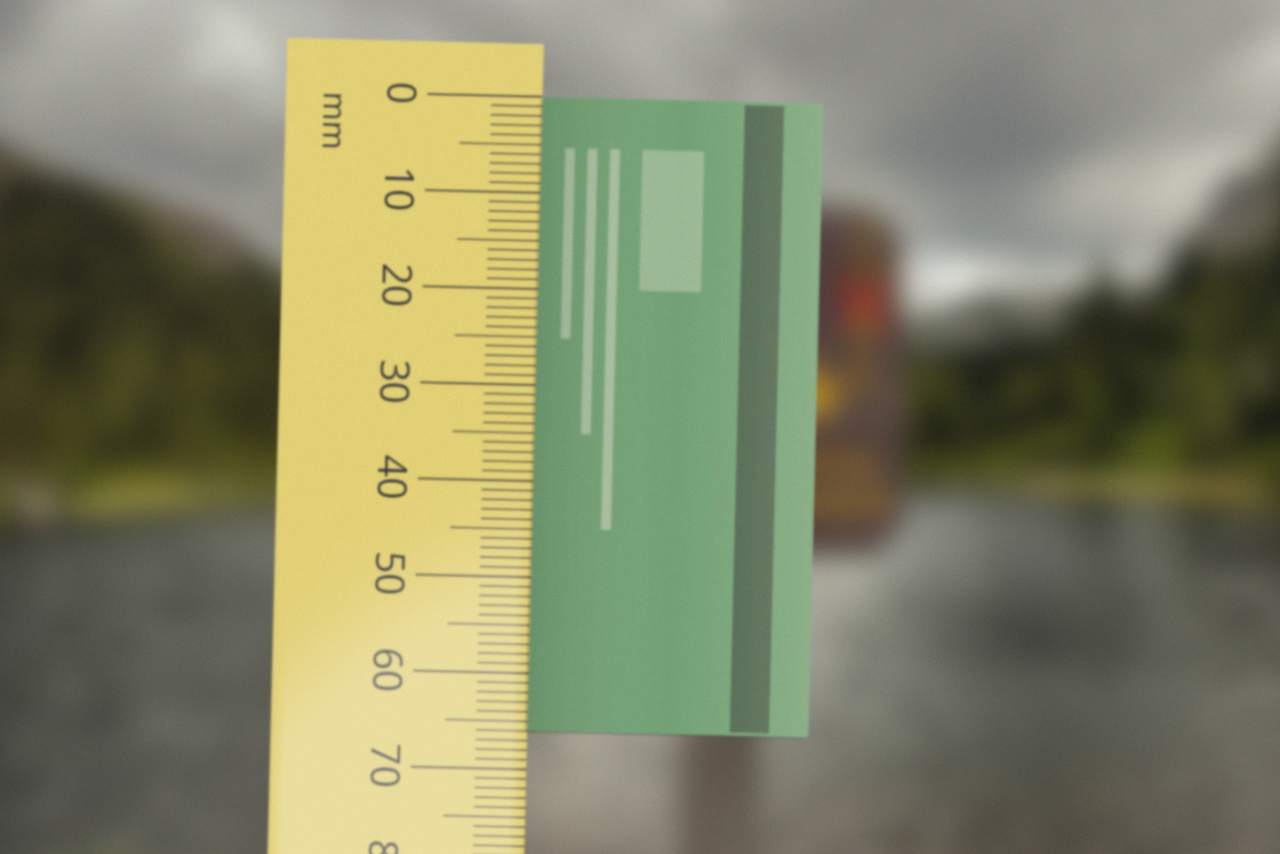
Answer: 66 mm
